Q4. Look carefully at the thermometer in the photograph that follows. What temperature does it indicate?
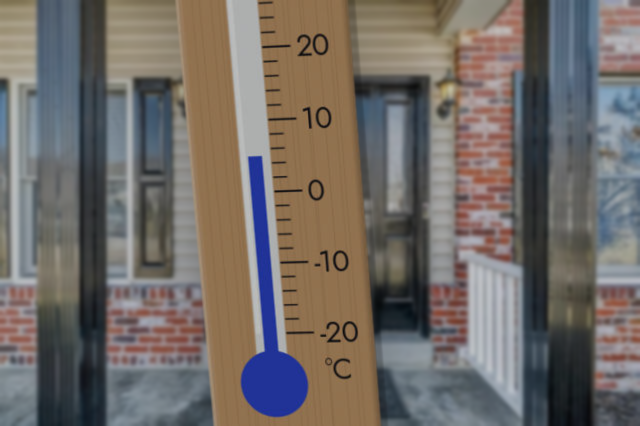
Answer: 5 °C
